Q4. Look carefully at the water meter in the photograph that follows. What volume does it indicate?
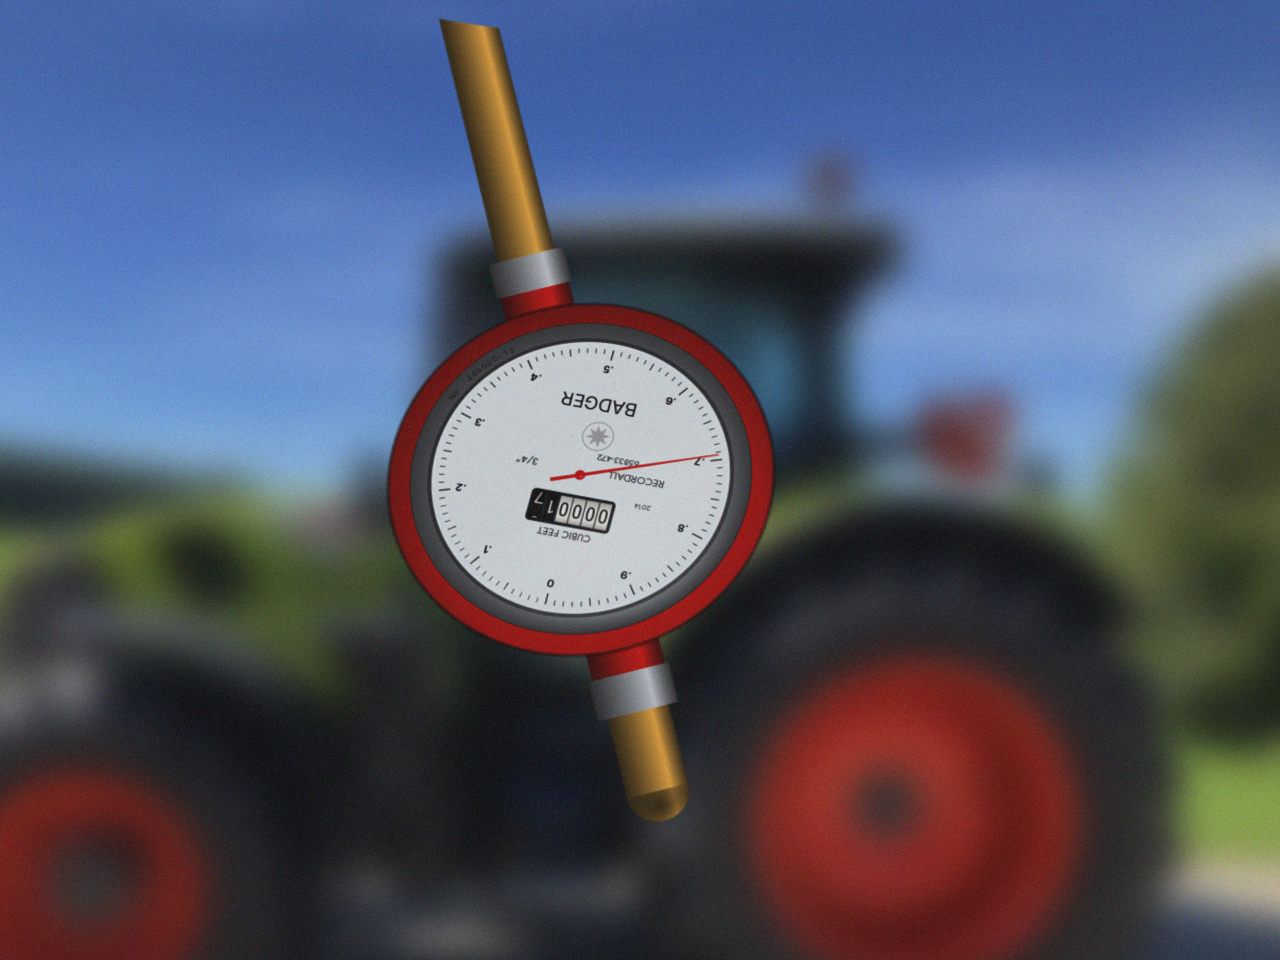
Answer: 16.69 ft³
